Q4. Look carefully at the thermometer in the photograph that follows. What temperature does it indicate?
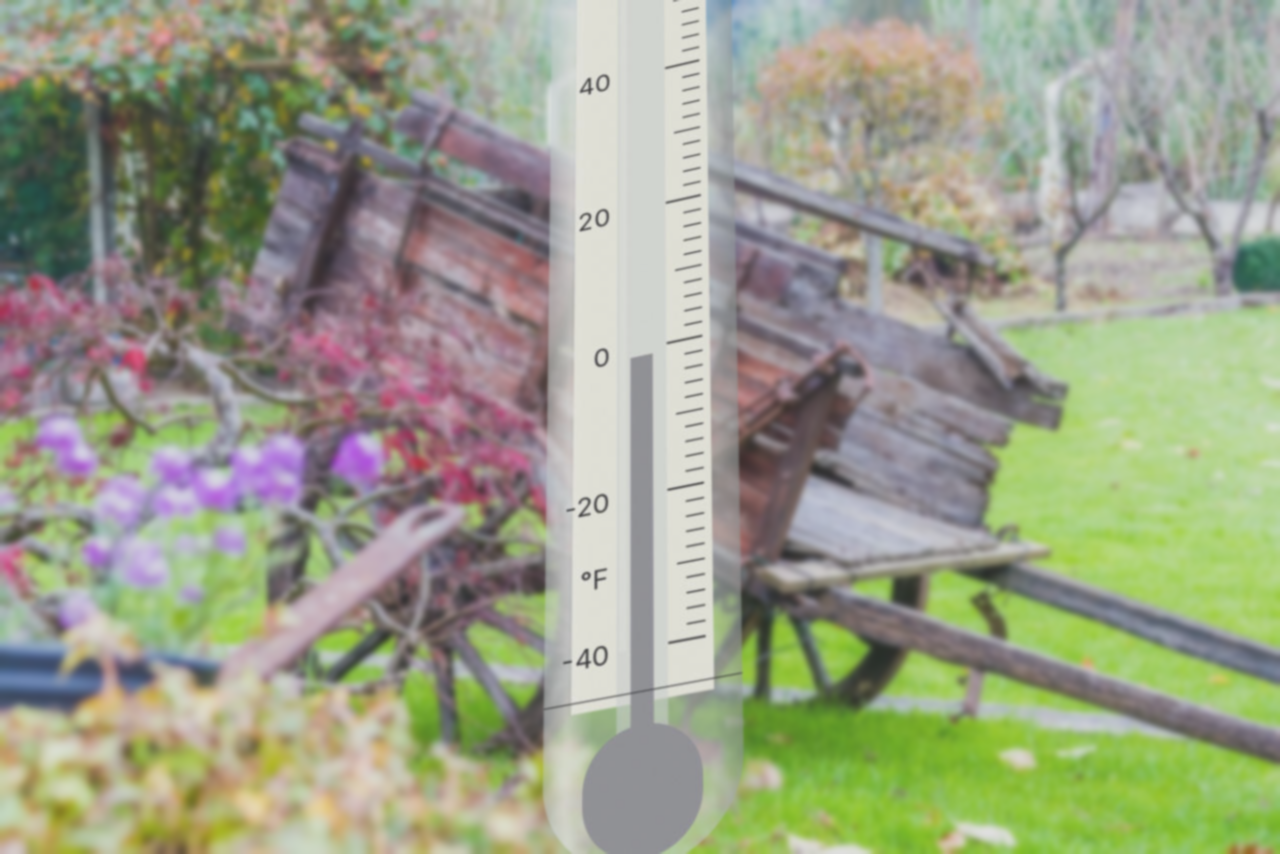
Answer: -1 °F
